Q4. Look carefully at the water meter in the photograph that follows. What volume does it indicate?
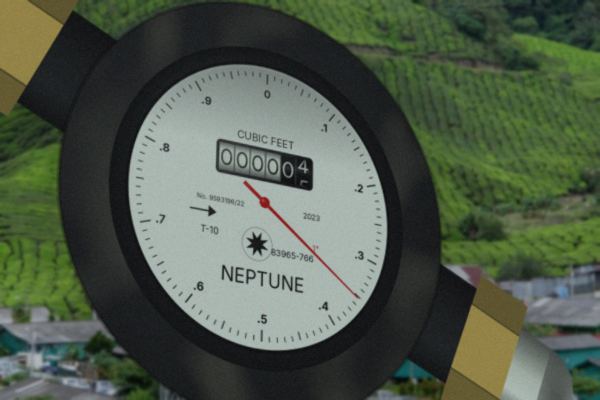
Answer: 4.35 ft³
